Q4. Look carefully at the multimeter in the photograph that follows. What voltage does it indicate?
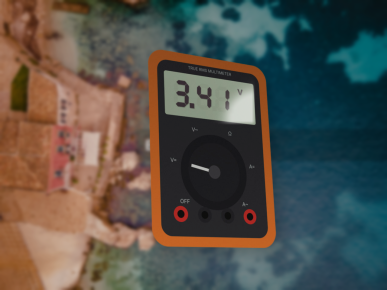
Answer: 3.41 V
